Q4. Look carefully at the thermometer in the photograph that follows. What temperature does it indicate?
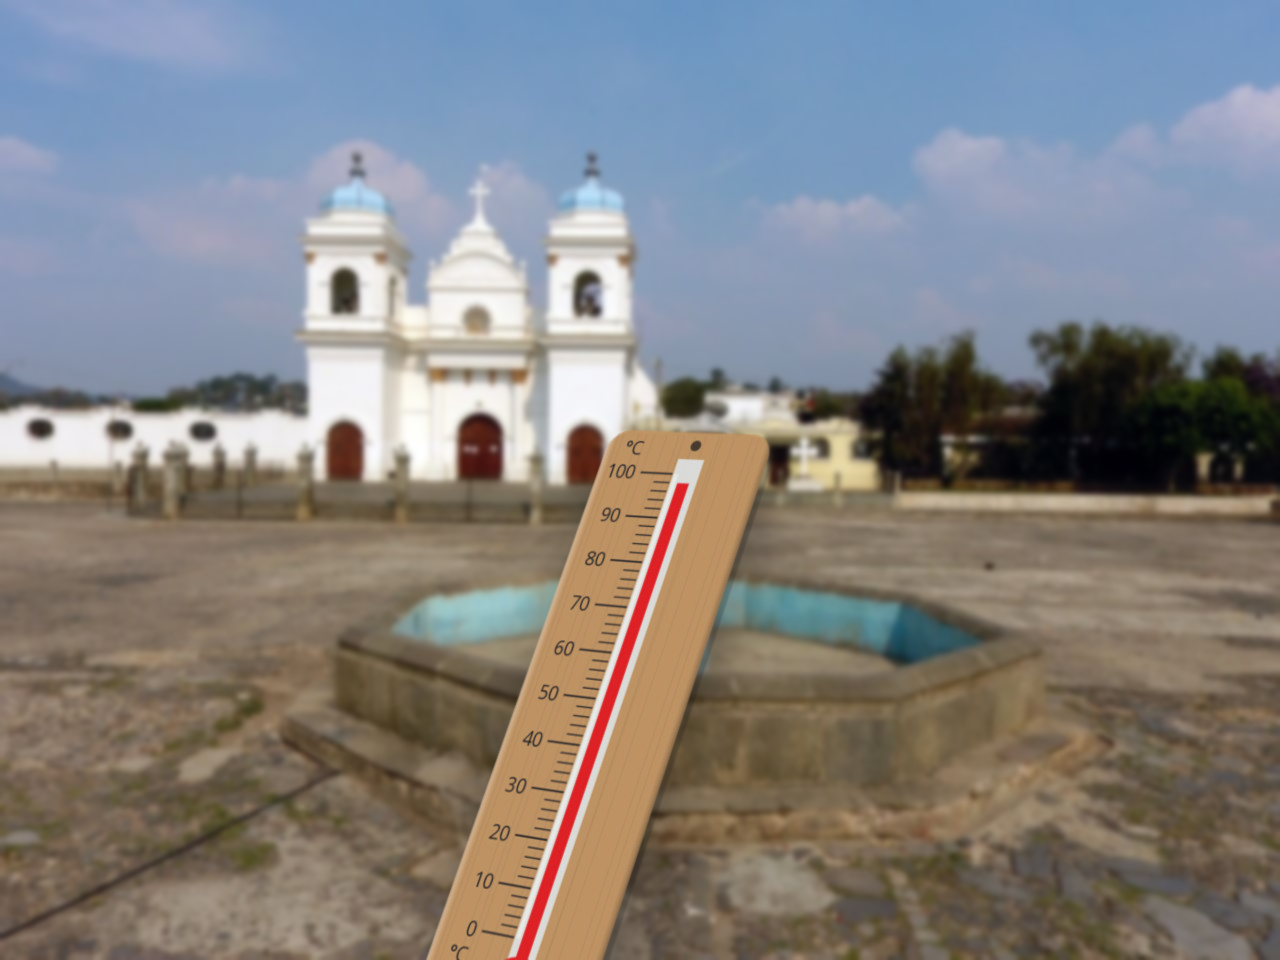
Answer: 98 °C
